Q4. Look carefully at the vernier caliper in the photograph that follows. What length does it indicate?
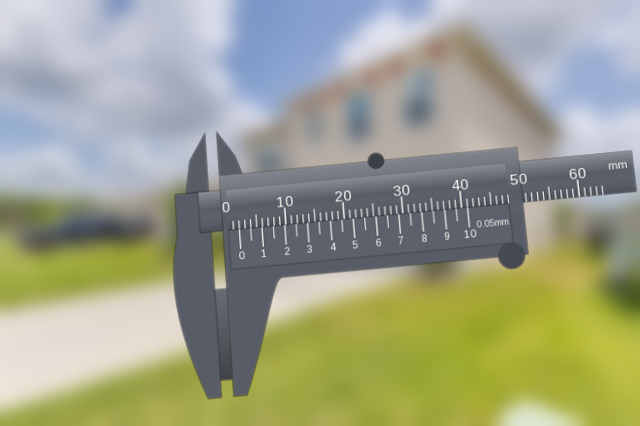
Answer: 2.0 mm
